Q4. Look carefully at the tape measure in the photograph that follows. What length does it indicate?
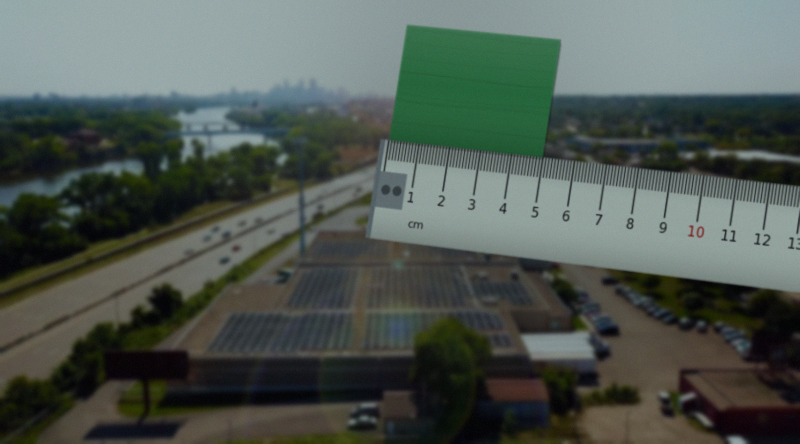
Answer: 5 cm
